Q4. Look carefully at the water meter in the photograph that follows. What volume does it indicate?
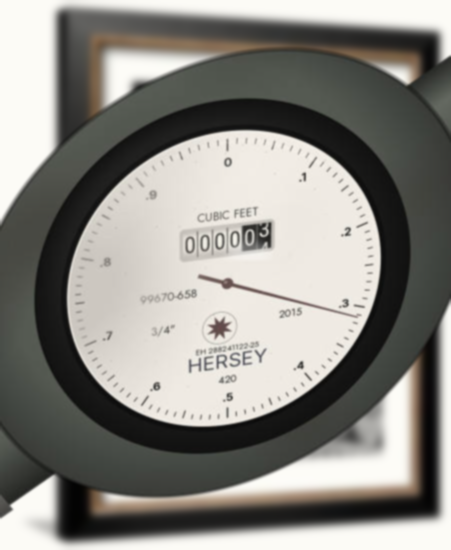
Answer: 3.31 ft³
